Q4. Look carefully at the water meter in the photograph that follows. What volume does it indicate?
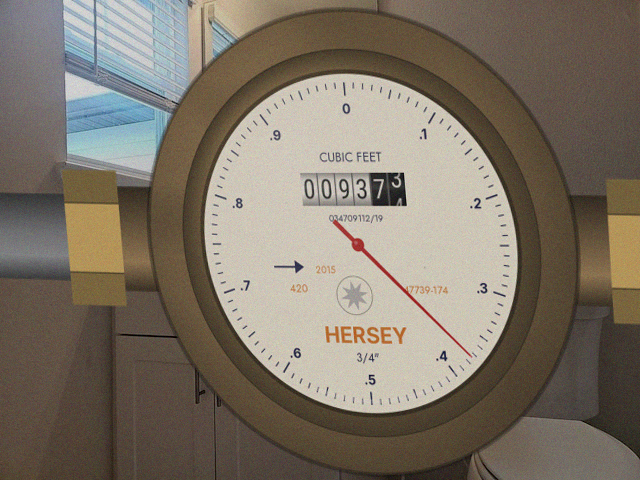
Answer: 9373.37 ft³
